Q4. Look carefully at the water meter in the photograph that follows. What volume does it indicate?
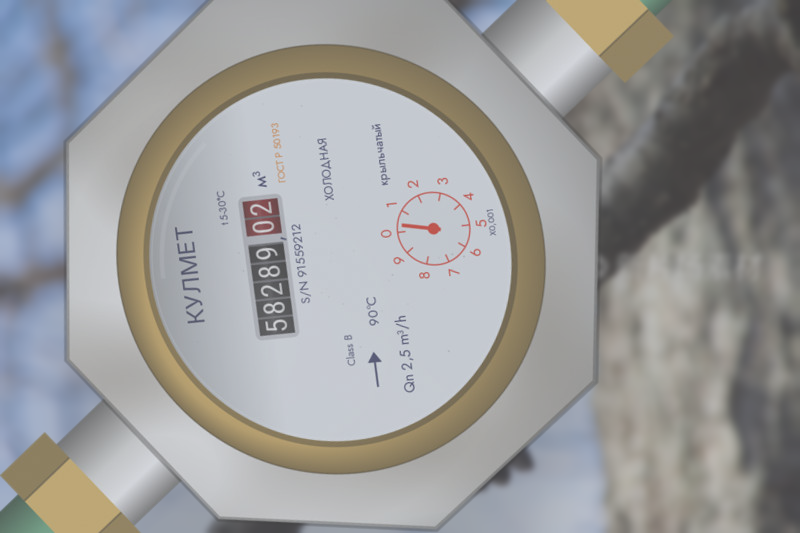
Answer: 58289.020 m³
